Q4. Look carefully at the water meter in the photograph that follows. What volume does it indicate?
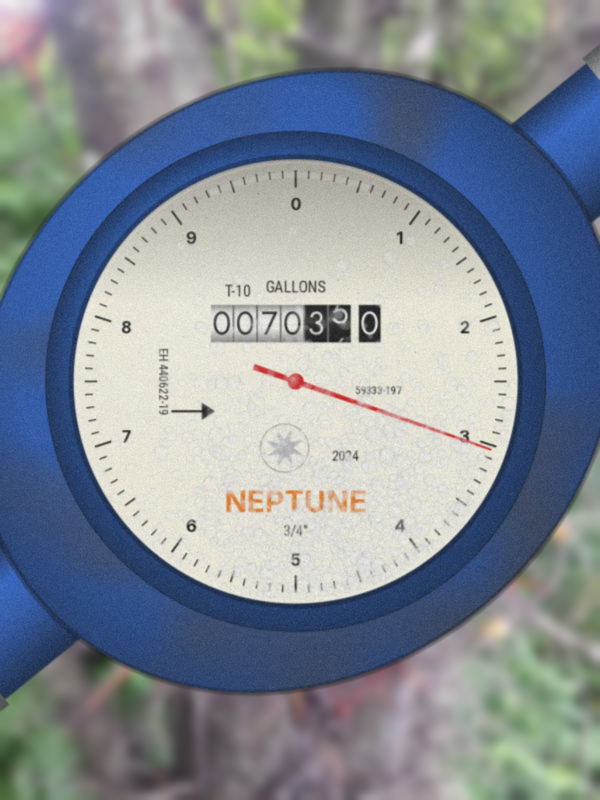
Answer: 70353.0 gal
